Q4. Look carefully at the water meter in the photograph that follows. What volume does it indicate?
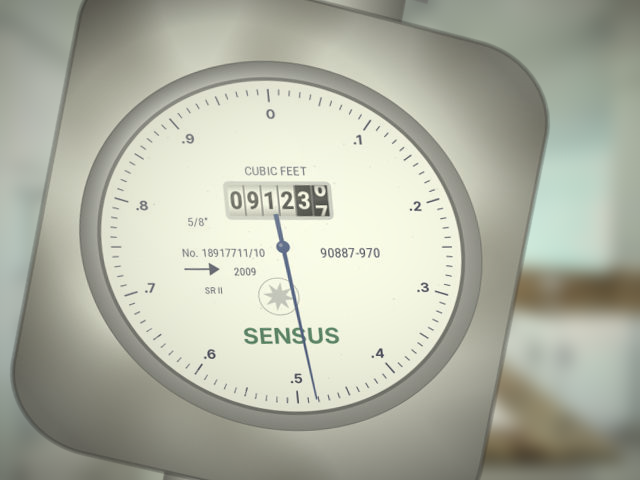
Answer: 91236.48 ft³
